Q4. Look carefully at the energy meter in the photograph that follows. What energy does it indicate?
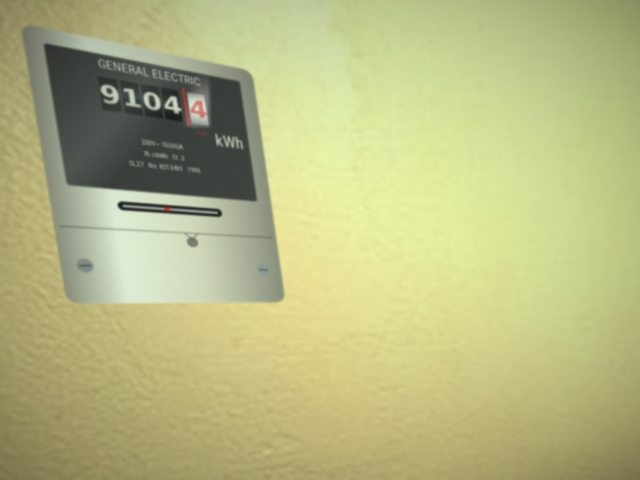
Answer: 9104.4 kWh
